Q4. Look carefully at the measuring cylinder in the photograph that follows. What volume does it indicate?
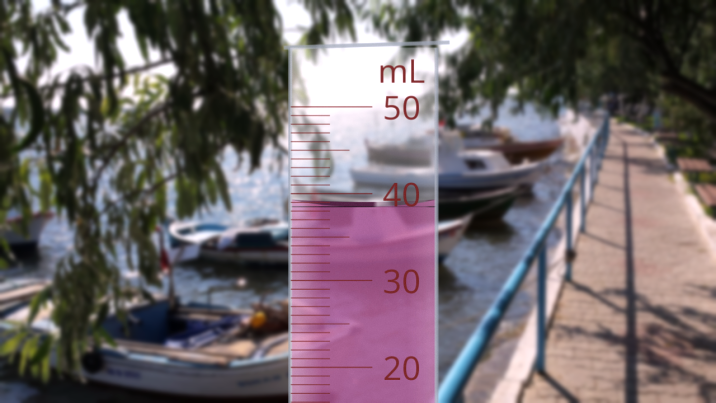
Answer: 38.5 mL
